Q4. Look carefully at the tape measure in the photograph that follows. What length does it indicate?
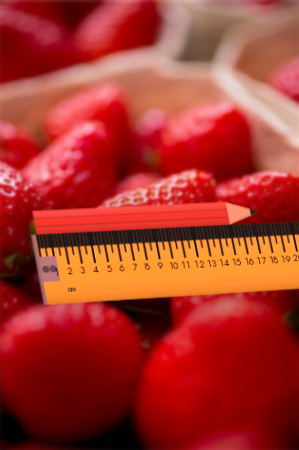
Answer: 17.5 cm
